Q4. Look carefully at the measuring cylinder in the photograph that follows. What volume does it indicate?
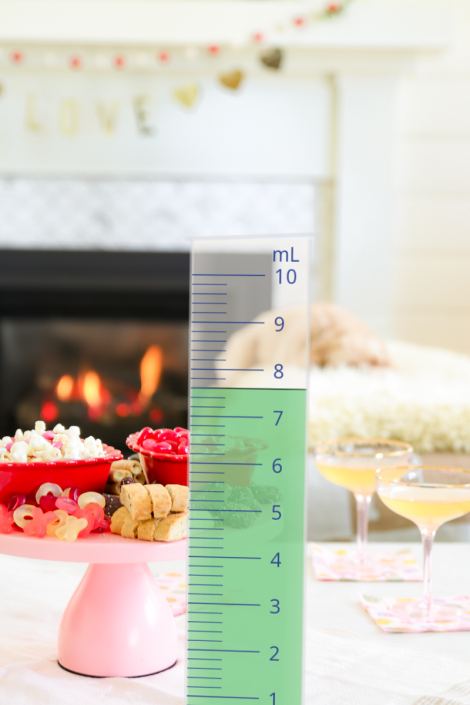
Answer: 7.6 mL
